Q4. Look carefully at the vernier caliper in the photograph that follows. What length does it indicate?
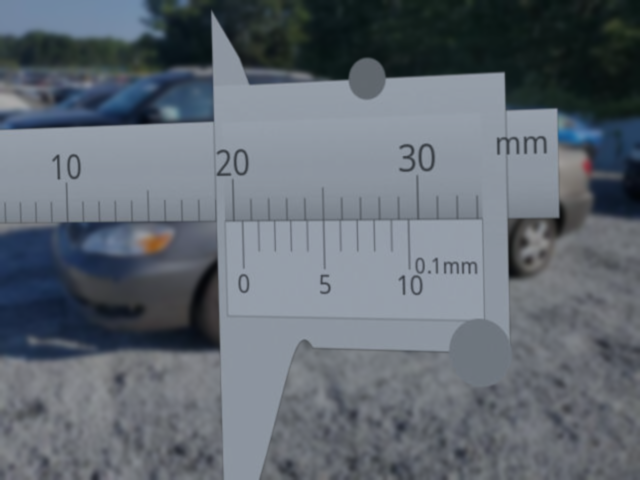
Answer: 20.5 mm
